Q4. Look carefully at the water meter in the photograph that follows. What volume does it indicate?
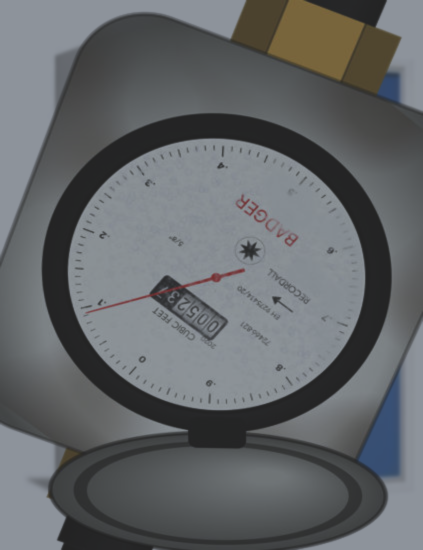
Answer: 5237.09 ft³
